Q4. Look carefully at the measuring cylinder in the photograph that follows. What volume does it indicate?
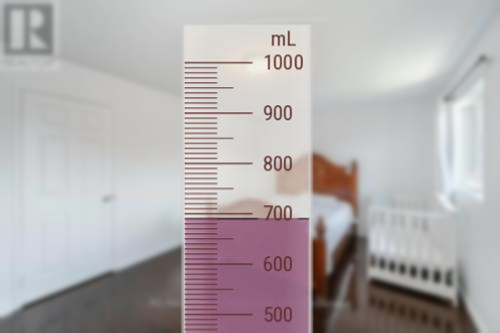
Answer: 690 mL
